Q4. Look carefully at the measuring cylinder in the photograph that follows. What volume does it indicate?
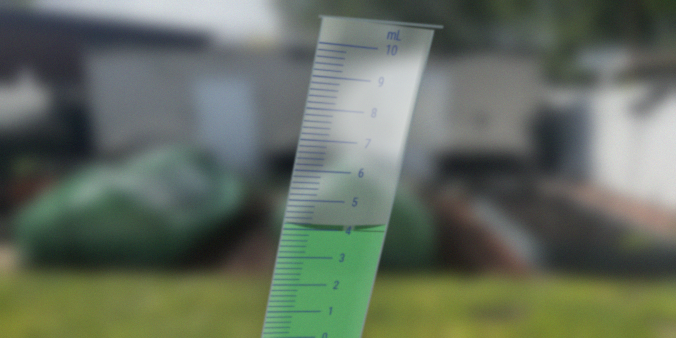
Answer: 4 mL
